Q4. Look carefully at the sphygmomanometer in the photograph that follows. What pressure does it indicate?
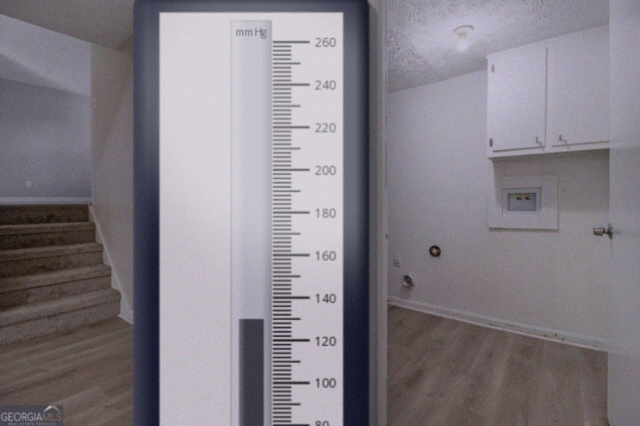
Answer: 130 mmHg
